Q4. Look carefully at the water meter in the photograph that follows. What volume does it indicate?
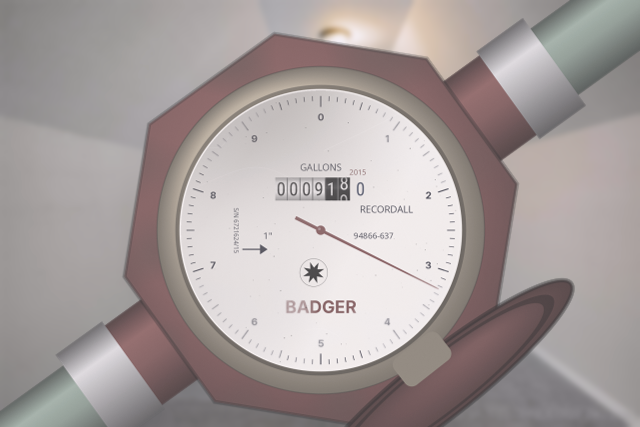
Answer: 9183.2 gal
